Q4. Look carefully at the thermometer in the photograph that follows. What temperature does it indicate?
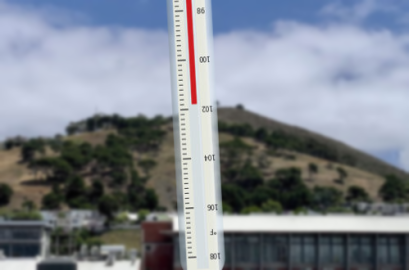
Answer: 101.8 °F
